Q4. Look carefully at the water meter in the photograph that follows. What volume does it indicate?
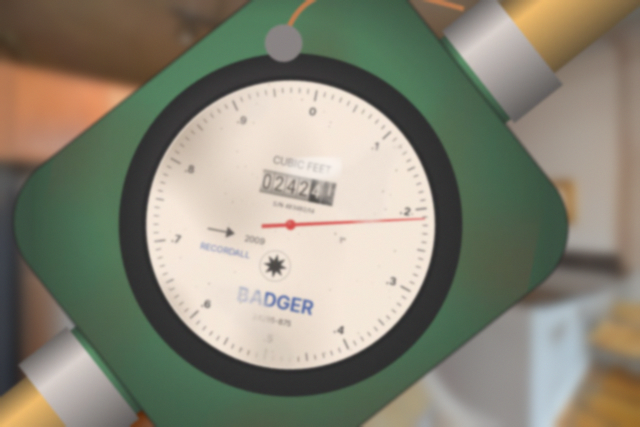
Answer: 24241.21 ft³
